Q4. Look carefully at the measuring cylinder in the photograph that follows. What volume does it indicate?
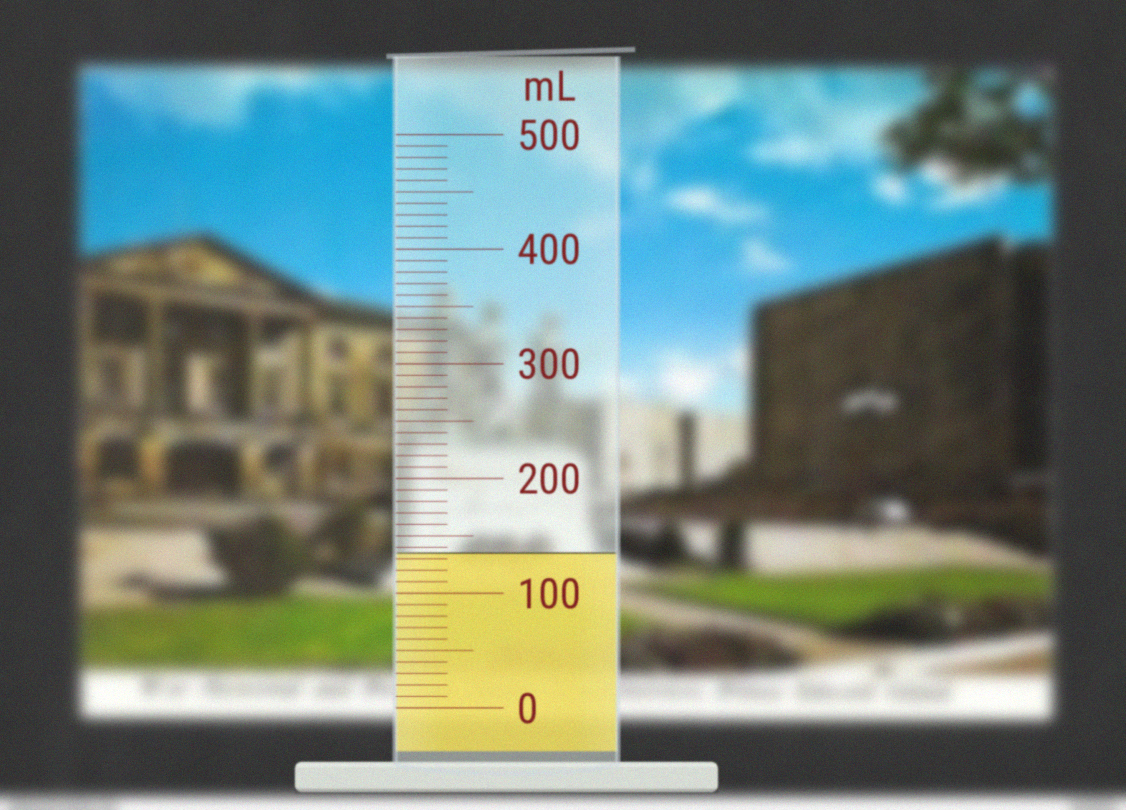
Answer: 135 mL
